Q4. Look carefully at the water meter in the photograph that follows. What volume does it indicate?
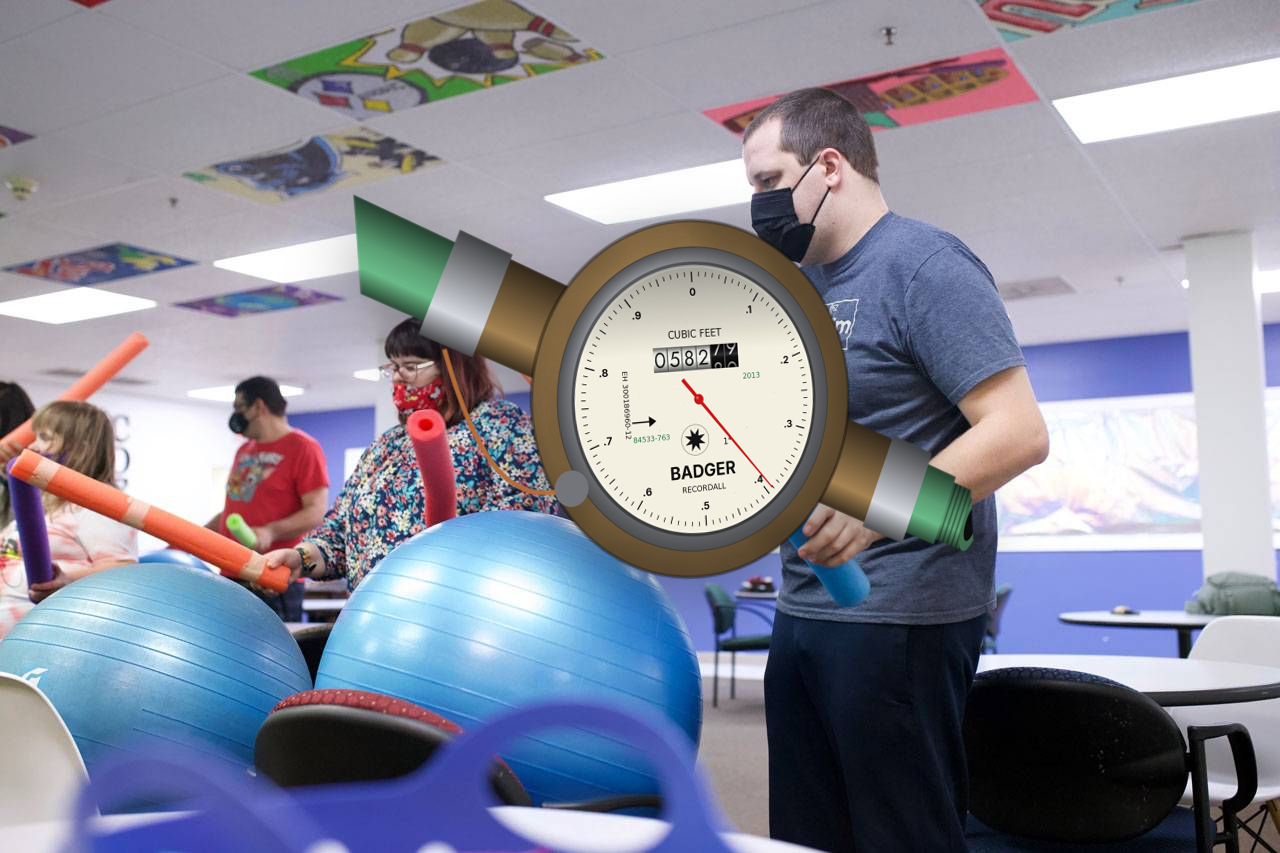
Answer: 58279.39 ft³
